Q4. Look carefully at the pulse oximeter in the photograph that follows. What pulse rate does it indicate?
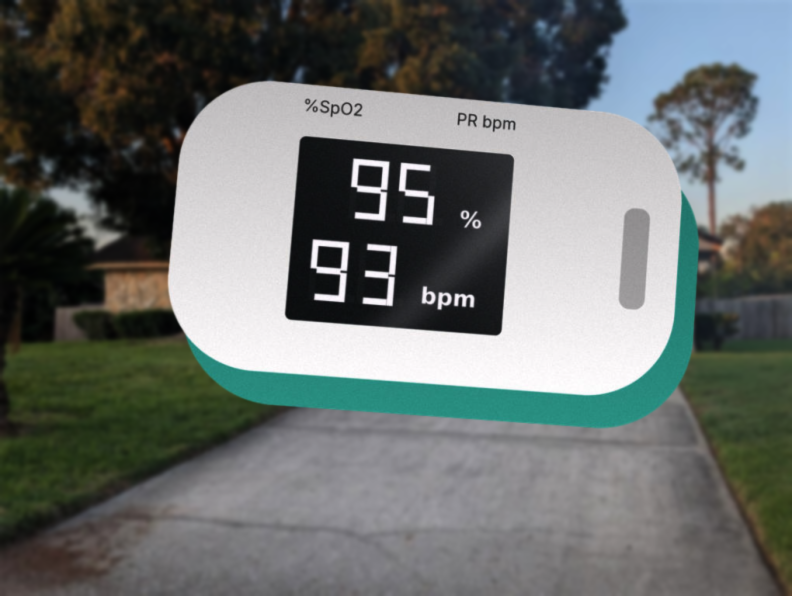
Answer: 93 bpm
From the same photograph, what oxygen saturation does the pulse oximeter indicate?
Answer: 95 %
